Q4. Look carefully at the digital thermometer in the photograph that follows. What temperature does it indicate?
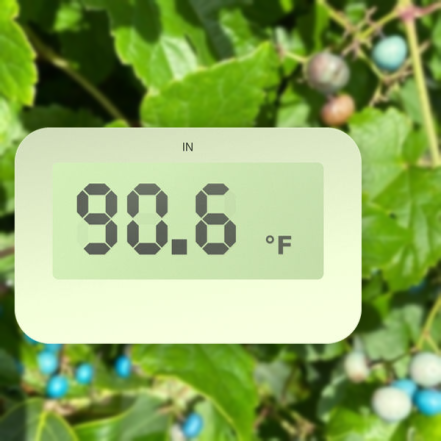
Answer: 90.6 °F
